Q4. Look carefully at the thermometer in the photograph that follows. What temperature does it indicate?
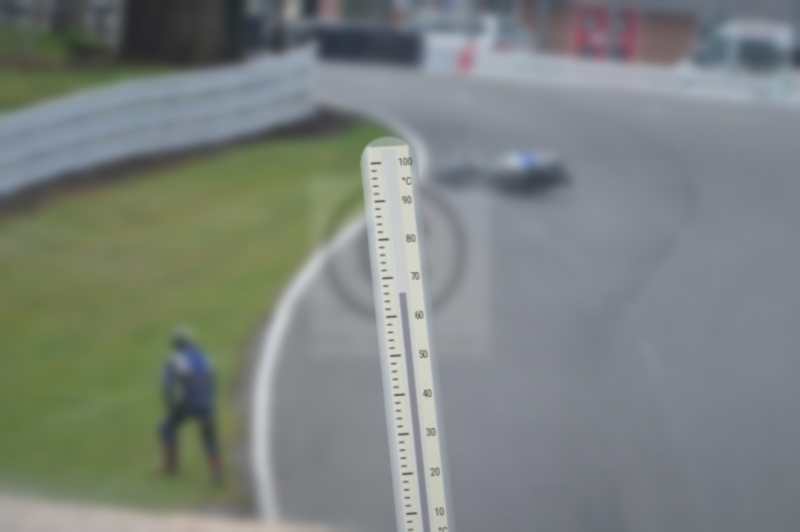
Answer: 66 °C
